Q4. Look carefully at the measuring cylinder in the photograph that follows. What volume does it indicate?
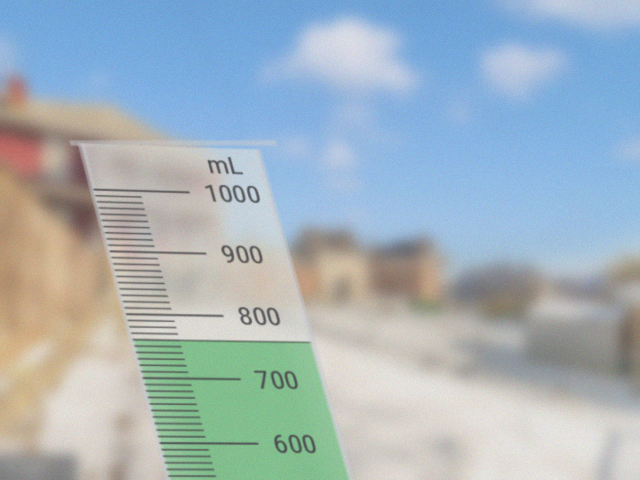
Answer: 760 mL
